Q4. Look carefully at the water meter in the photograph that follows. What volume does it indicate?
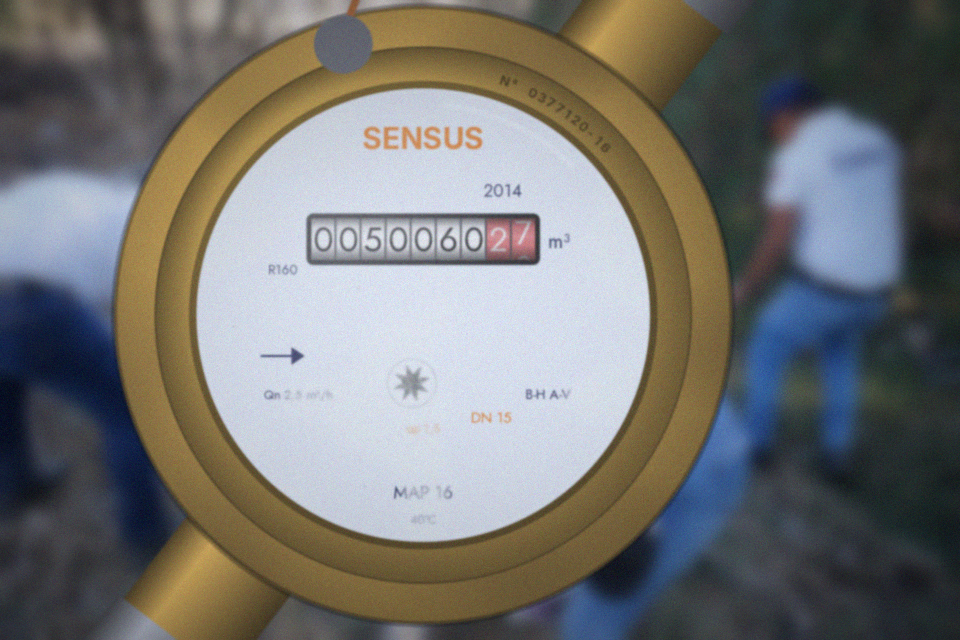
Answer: 50060.27 m³
